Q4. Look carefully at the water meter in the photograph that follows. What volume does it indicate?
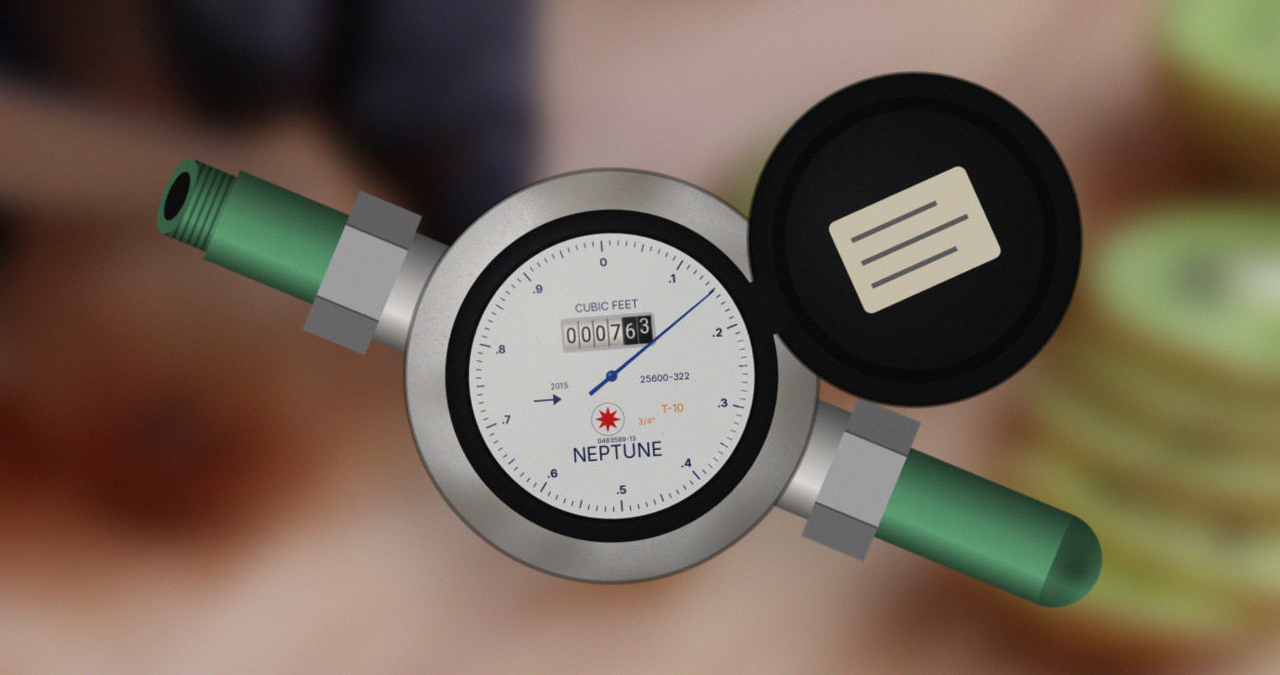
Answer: 763.15 ft³
